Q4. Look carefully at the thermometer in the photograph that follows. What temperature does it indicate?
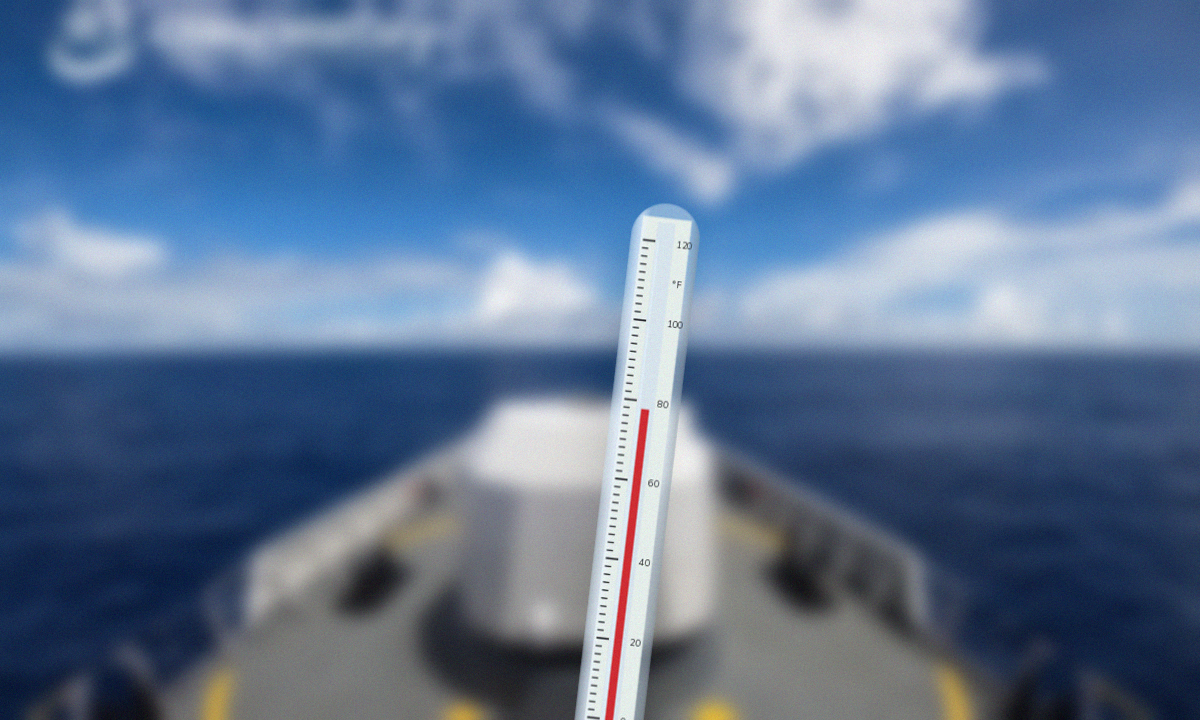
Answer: 78 °F
